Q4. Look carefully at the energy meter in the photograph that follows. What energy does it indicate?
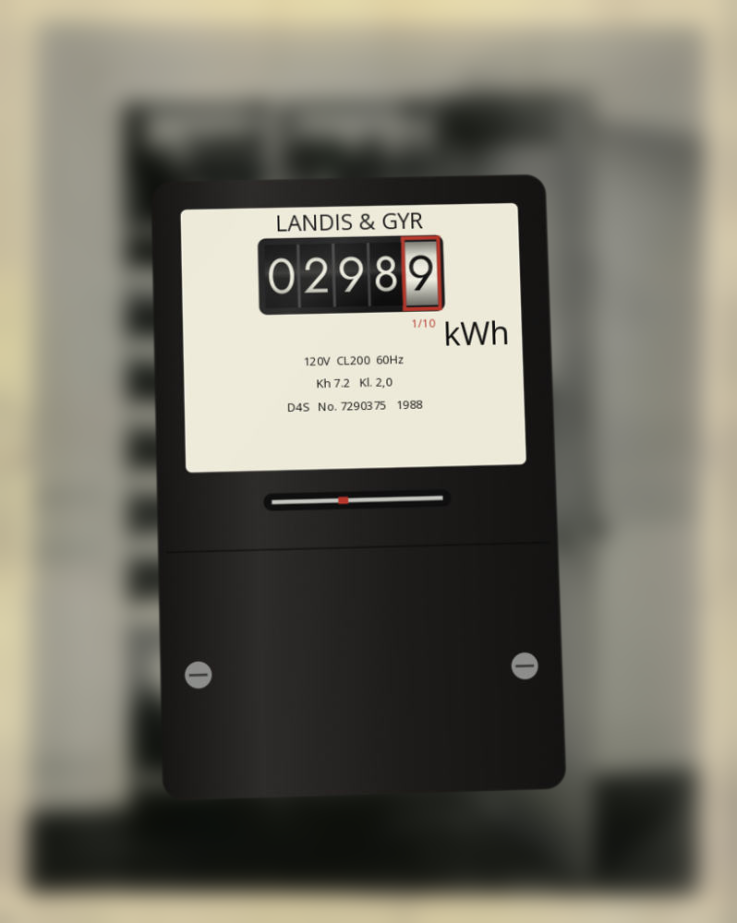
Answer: 298.9 kWh
